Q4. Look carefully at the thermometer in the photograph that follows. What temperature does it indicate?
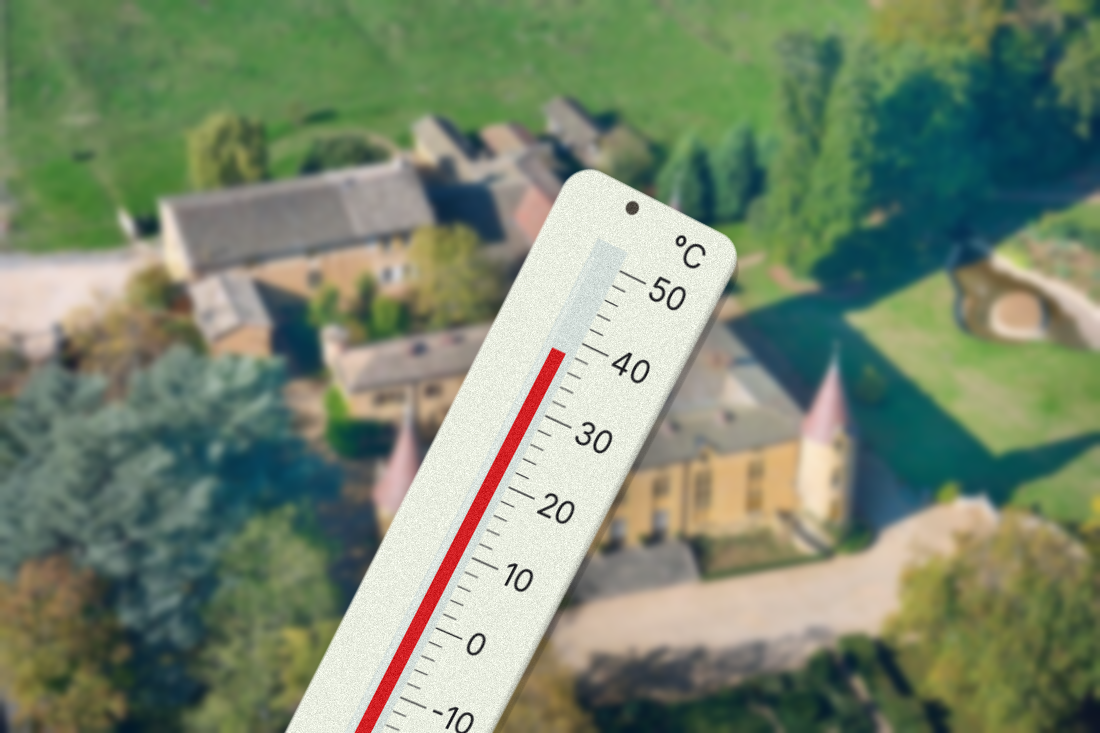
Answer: 38 °C
